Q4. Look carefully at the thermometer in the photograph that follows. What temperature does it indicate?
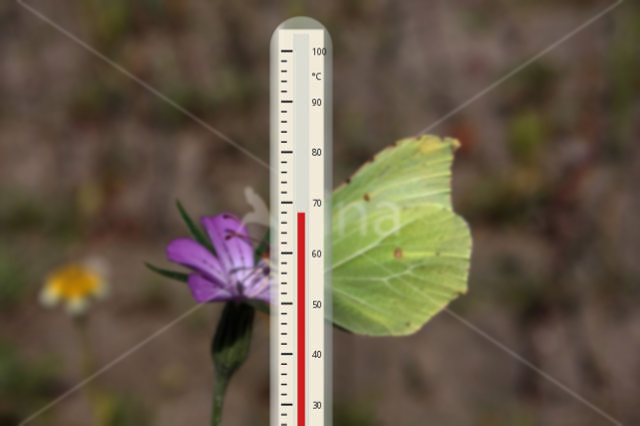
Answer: 68 °C
